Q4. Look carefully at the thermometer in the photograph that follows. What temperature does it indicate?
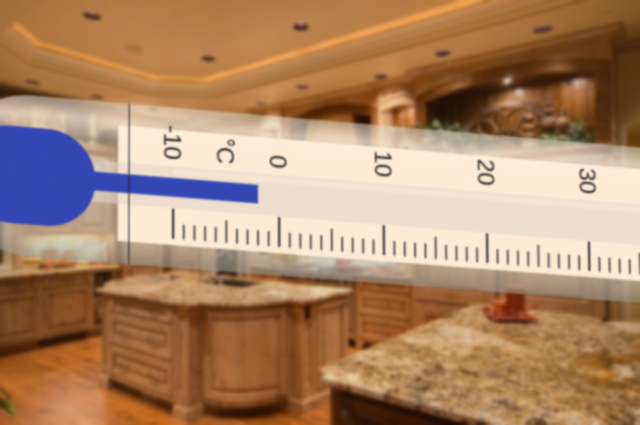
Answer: -2 °C
